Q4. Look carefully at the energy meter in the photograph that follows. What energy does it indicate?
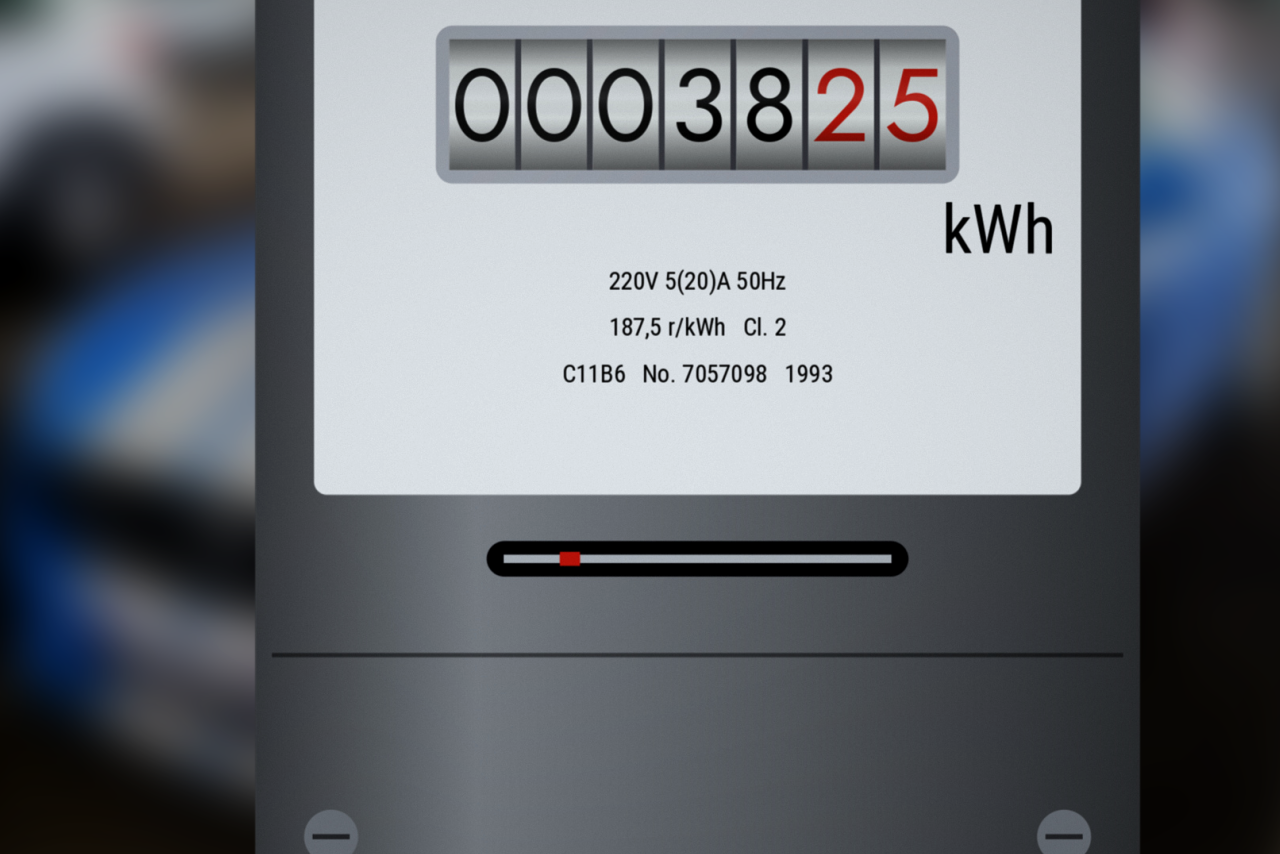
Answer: 38.25 kWh
